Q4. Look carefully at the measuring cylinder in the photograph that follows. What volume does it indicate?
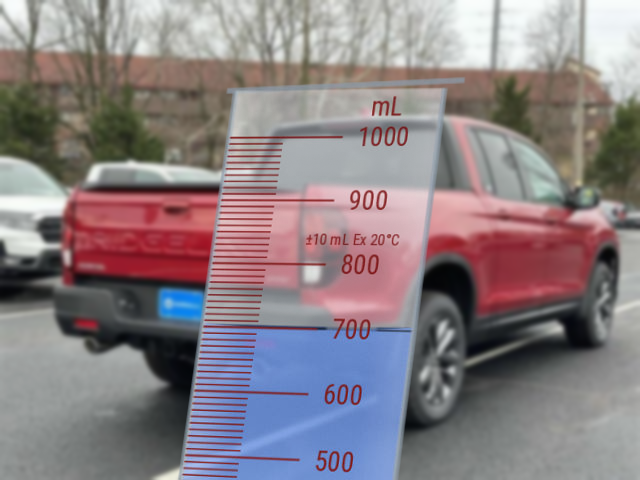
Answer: 700 mL
